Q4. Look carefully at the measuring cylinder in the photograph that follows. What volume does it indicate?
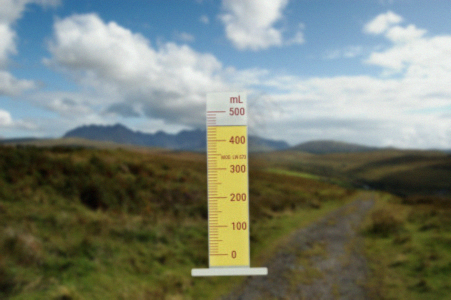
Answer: 450 mL
